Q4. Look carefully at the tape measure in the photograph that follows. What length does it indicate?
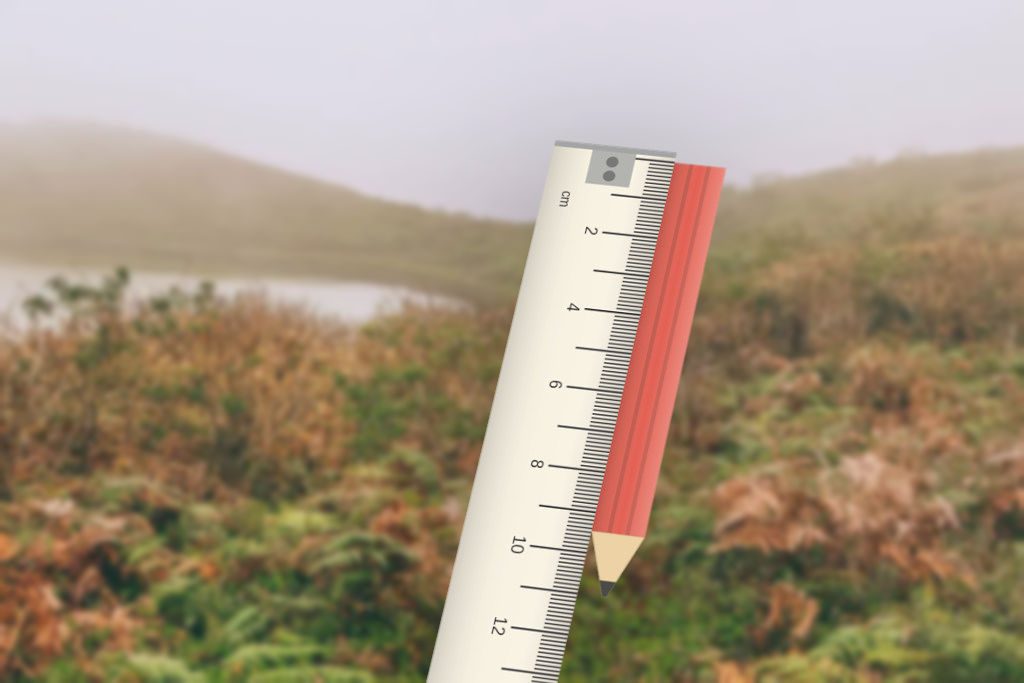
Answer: 11 cm
